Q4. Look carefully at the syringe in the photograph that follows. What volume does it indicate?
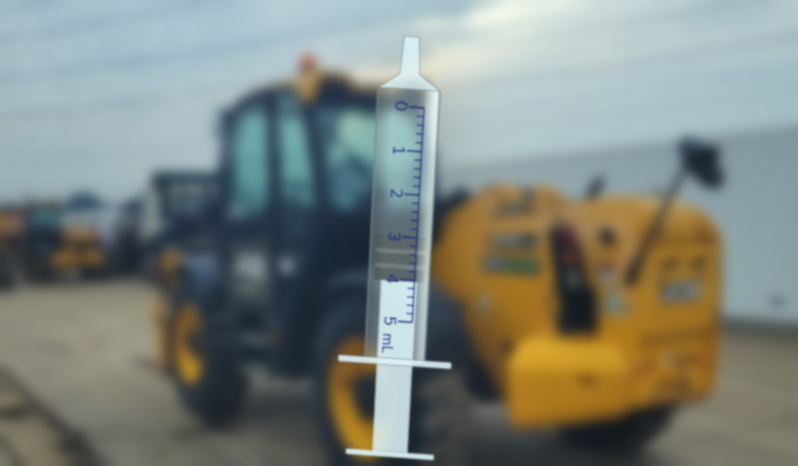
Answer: 3 mL
